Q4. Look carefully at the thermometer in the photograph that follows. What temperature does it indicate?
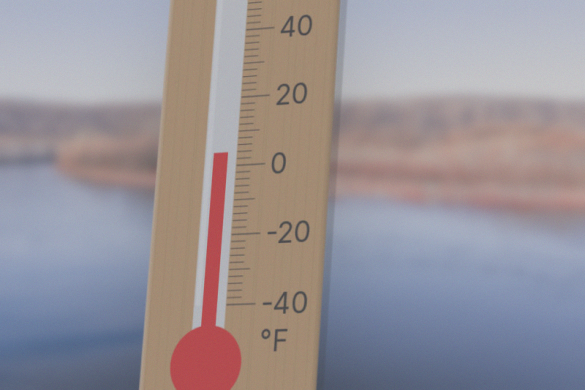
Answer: 4 °F
